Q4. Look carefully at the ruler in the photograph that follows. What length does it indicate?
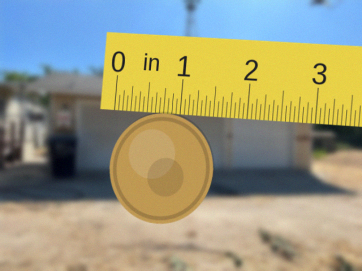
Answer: 1.5625 in
